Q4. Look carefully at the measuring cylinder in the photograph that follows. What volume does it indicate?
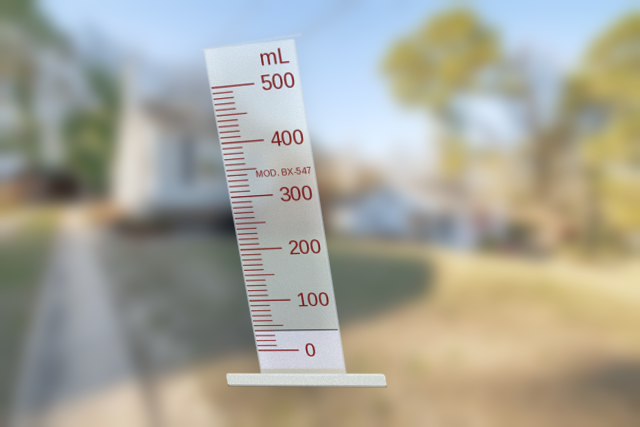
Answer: 40 mL
